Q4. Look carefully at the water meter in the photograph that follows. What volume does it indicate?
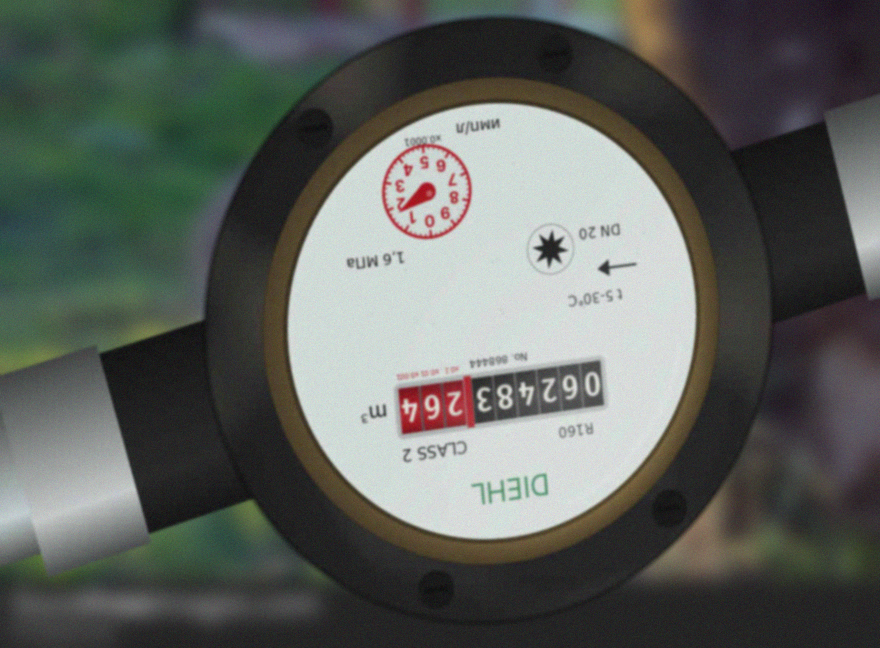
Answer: 62483.2641 m³
